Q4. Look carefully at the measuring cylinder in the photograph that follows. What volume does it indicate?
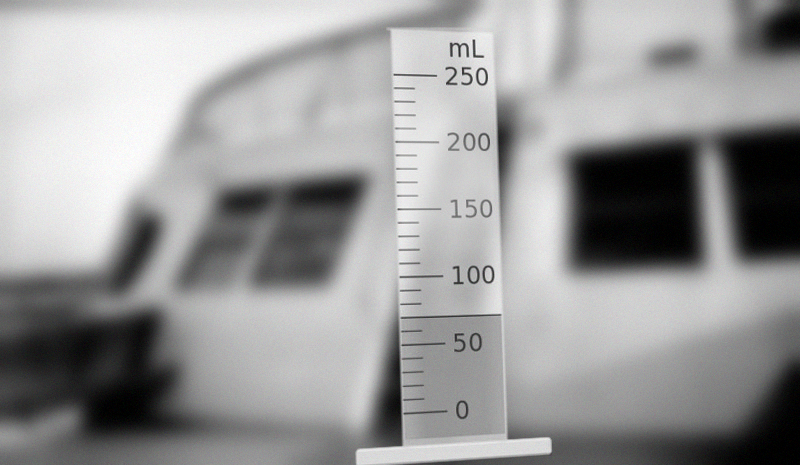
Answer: 70 mL
